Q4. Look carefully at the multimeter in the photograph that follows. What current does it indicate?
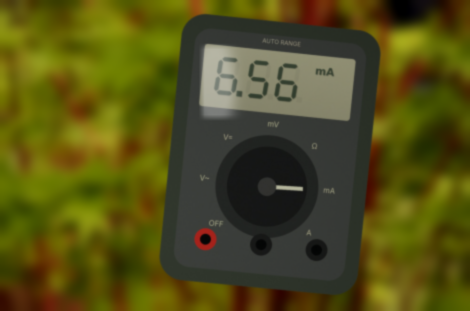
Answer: 6.56 mA
